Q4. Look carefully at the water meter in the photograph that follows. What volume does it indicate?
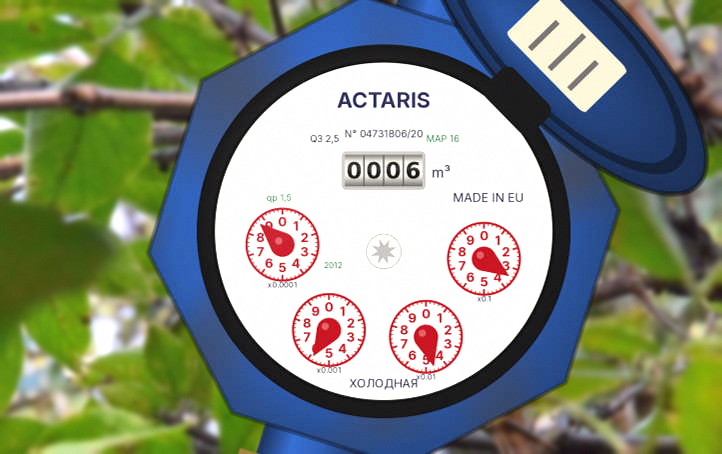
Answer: 6.3458 m³
